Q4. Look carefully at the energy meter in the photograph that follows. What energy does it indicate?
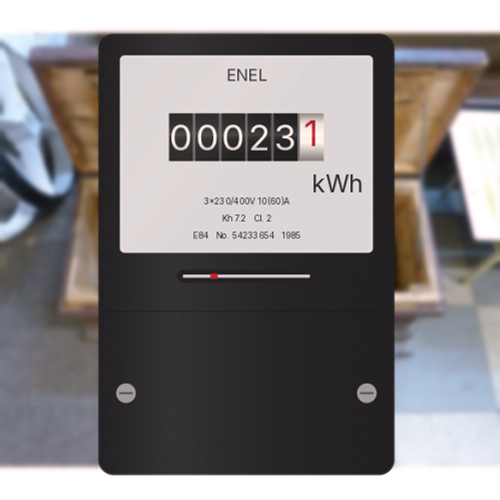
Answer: 23.1 kWh
